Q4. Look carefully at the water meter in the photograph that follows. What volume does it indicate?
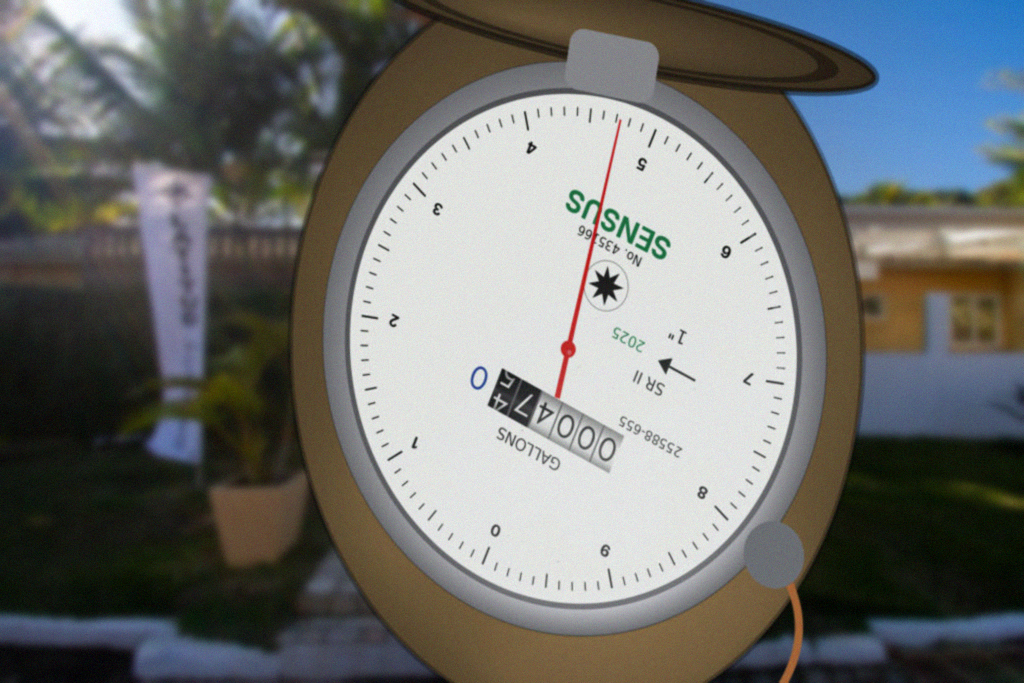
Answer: 4744.7 gal
